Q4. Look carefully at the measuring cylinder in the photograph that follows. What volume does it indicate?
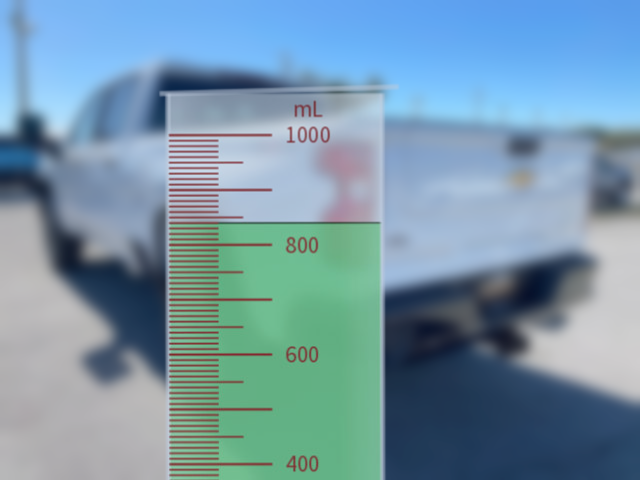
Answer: 840 mL
